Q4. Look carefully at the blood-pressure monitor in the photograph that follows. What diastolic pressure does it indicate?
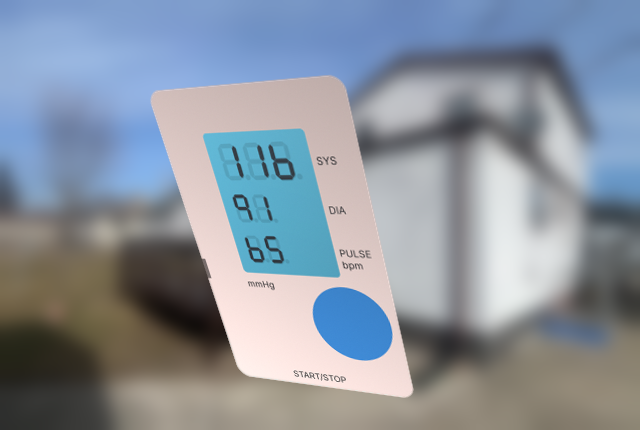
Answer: 91 mmHg
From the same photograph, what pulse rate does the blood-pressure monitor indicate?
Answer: 65 bpm
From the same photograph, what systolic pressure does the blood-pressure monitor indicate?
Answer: 116 mmHg
